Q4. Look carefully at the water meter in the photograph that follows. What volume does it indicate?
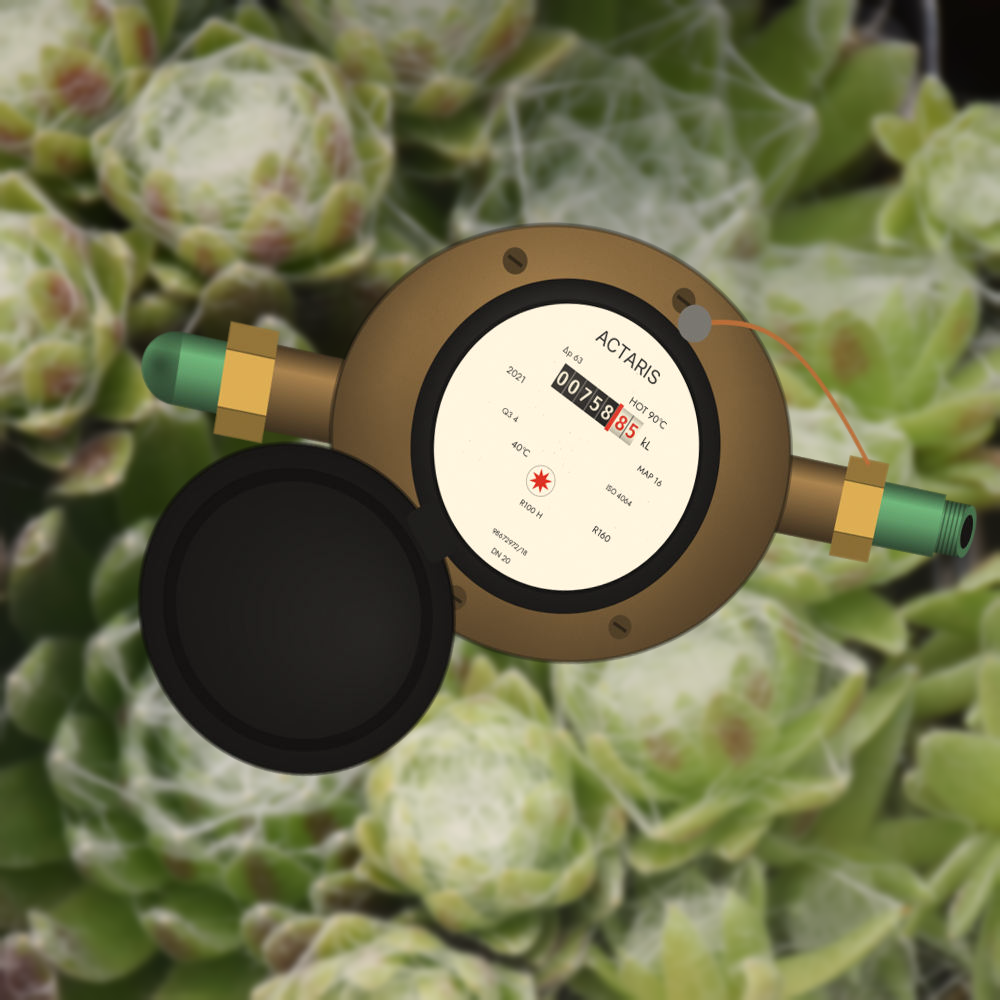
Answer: 758.85 kL
